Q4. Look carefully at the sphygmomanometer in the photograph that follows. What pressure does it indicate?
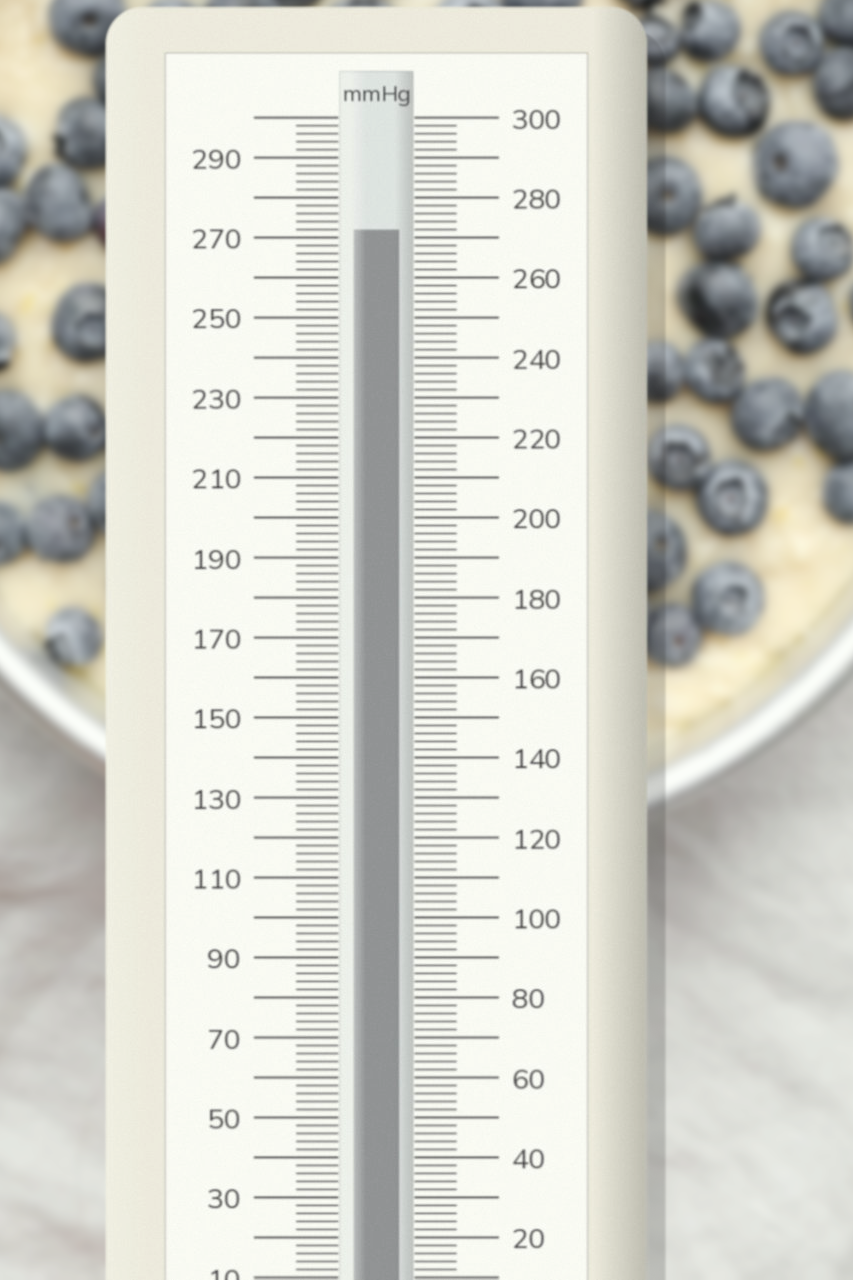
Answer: 272 mmHg
